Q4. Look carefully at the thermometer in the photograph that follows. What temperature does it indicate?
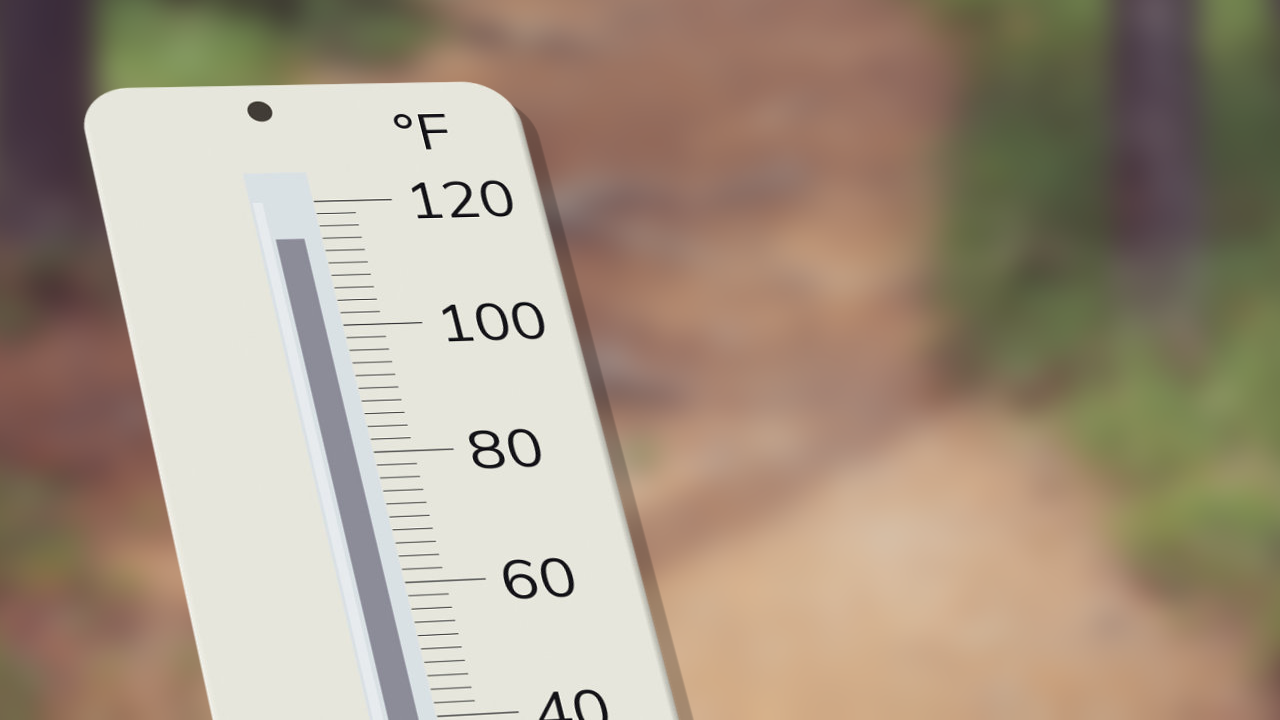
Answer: 114 °F
